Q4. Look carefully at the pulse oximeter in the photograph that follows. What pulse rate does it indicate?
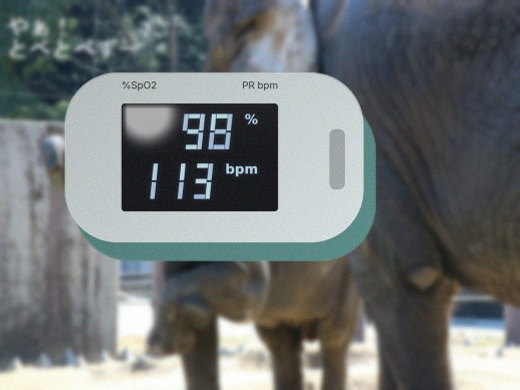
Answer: 113 bpm
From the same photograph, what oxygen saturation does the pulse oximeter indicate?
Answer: 98 %
